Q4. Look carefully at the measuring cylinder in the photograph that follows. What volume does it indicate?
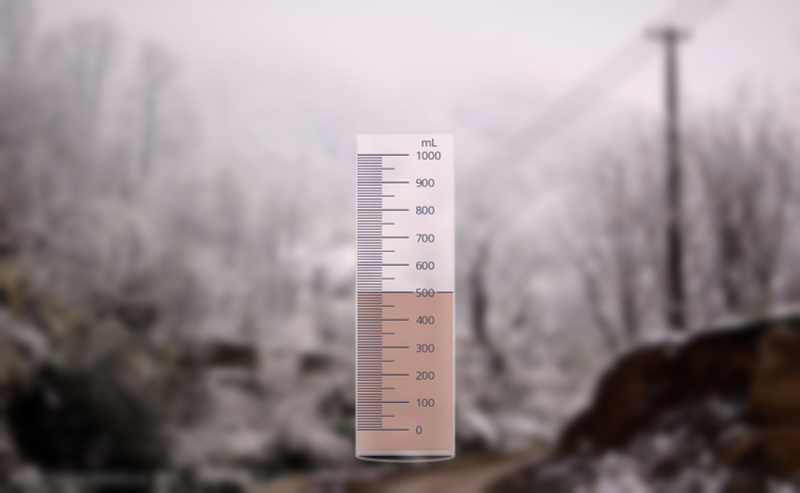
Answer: 500 mL
